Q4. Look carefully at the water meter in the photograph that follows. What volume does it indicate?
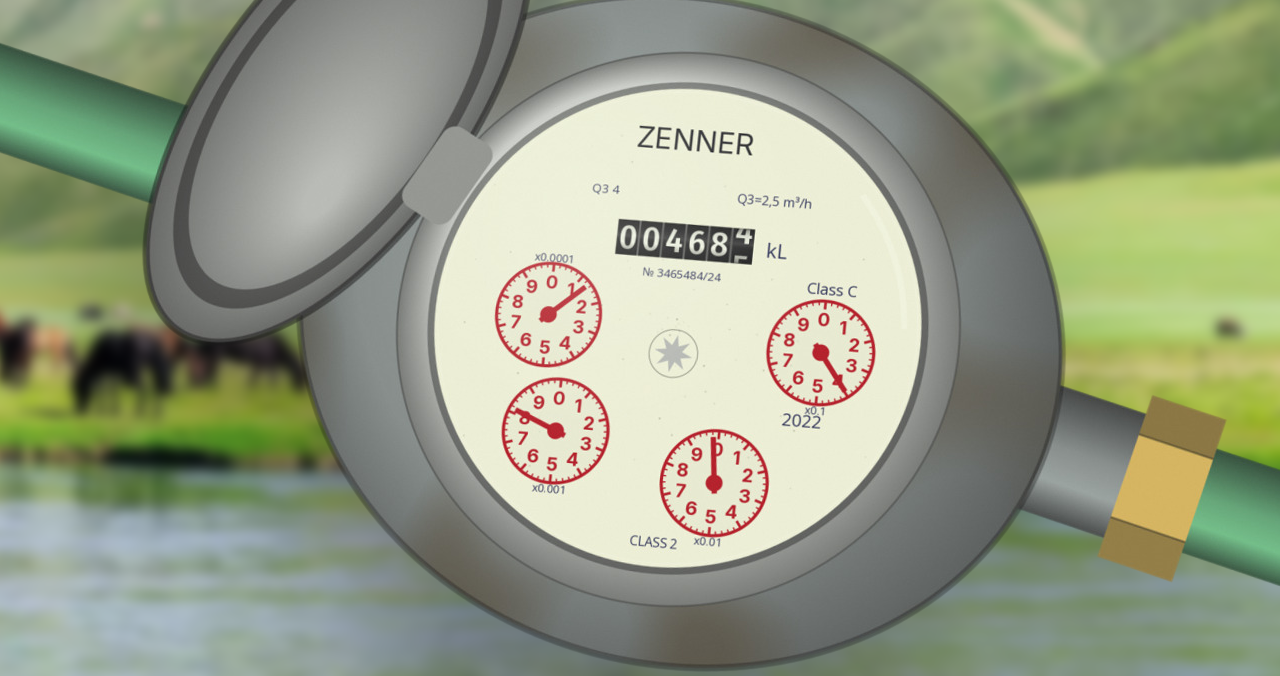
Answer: 4684.3981 kL
